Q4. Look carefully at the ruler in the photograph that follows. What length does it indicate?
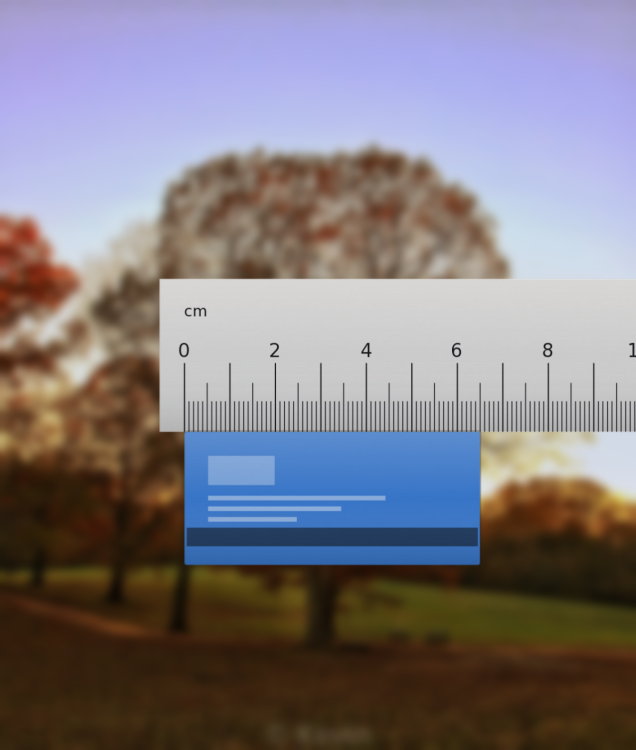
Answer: 6.5 cm
